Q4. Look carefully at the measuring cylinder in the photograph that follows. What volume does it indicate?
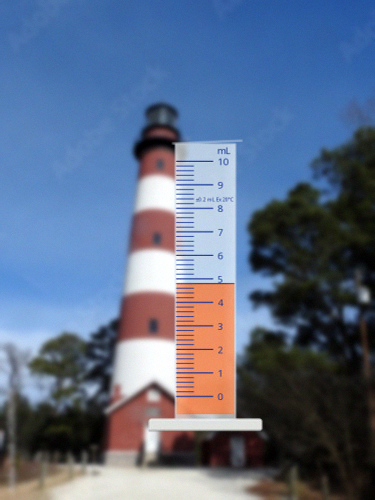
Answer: 4.8 mL
